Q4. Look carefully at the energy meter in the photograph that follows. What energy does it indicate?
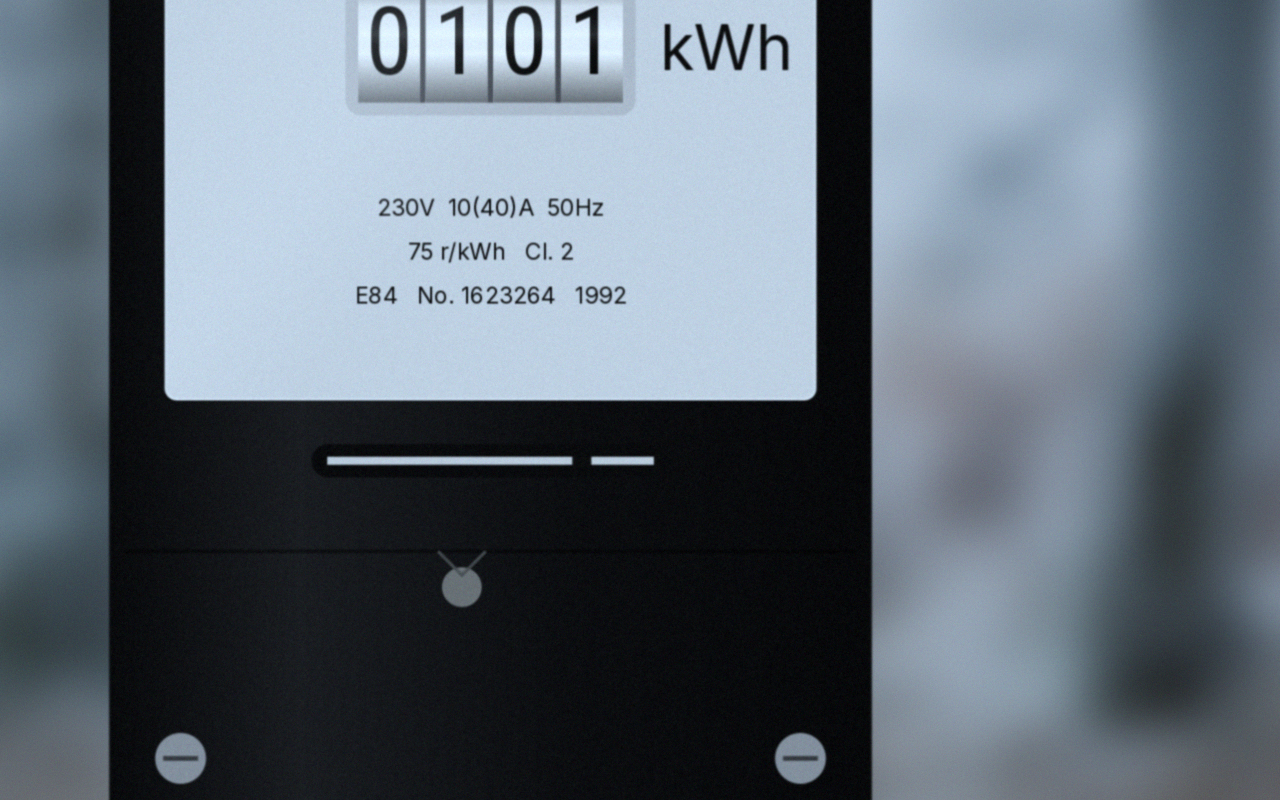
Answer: 101 kWh
